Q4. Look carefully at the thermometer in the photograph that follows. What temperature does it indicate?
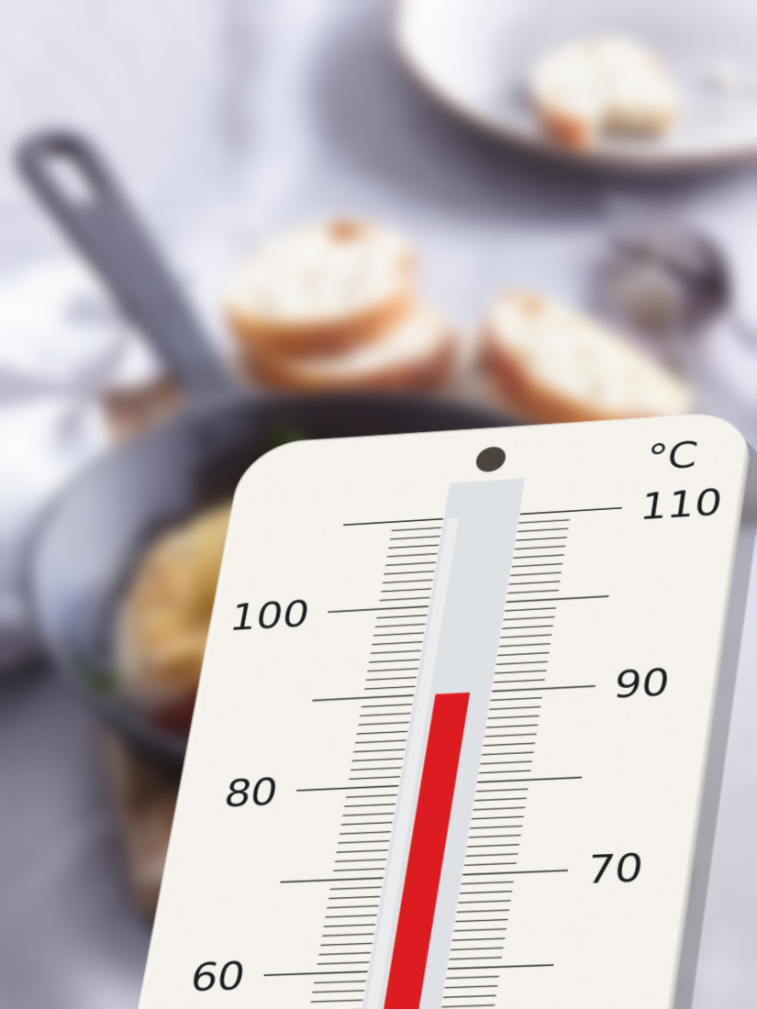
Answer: 90 °C
